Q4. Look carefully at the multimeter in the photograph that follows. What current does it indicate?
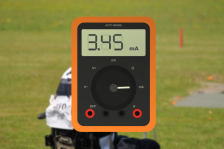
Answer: 3.45 mA
